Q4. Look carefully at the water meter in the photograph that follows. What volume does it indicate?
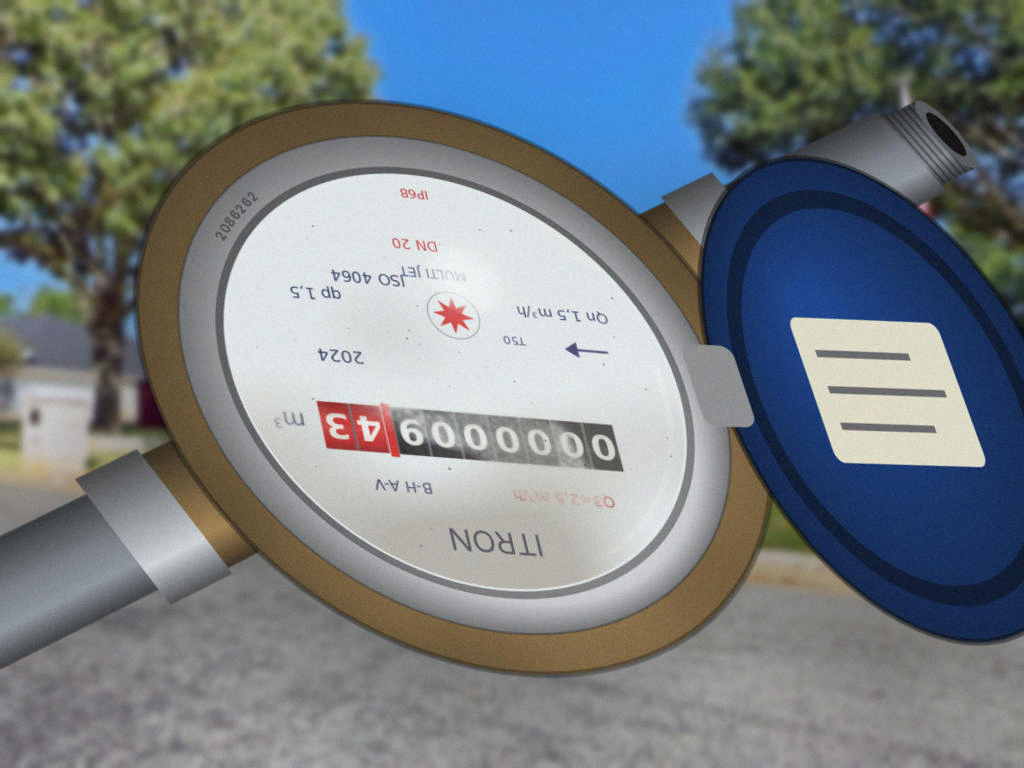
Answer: 9.43 m³
